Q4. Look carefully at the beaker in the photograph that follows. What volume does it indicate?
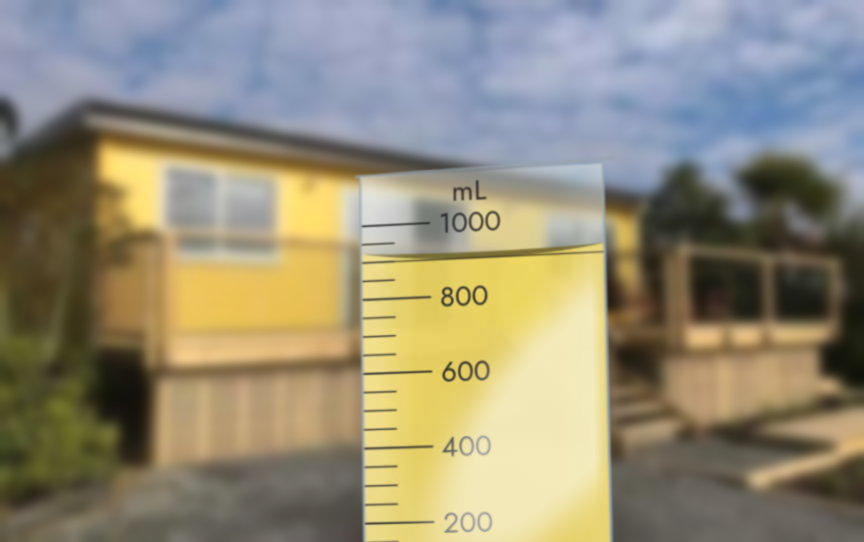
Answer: 900 mL
